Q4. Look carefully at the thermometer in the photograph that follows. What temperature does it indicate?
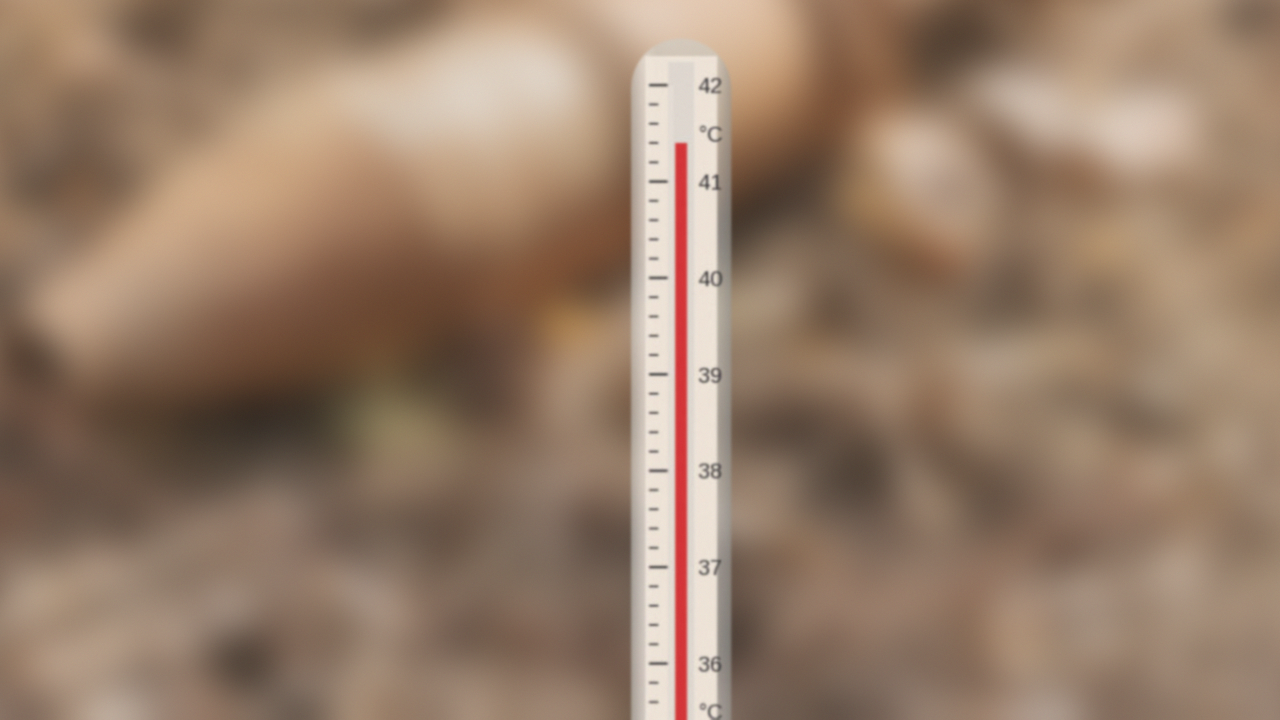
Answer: 41.4 °C
